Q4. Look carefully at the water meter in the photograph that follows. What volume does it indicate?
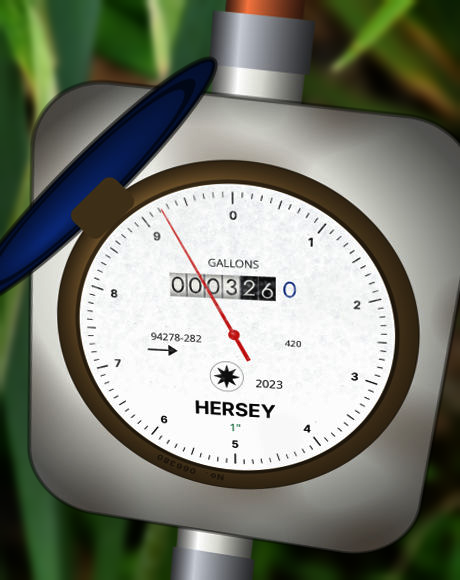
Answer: 3259.2 gal
